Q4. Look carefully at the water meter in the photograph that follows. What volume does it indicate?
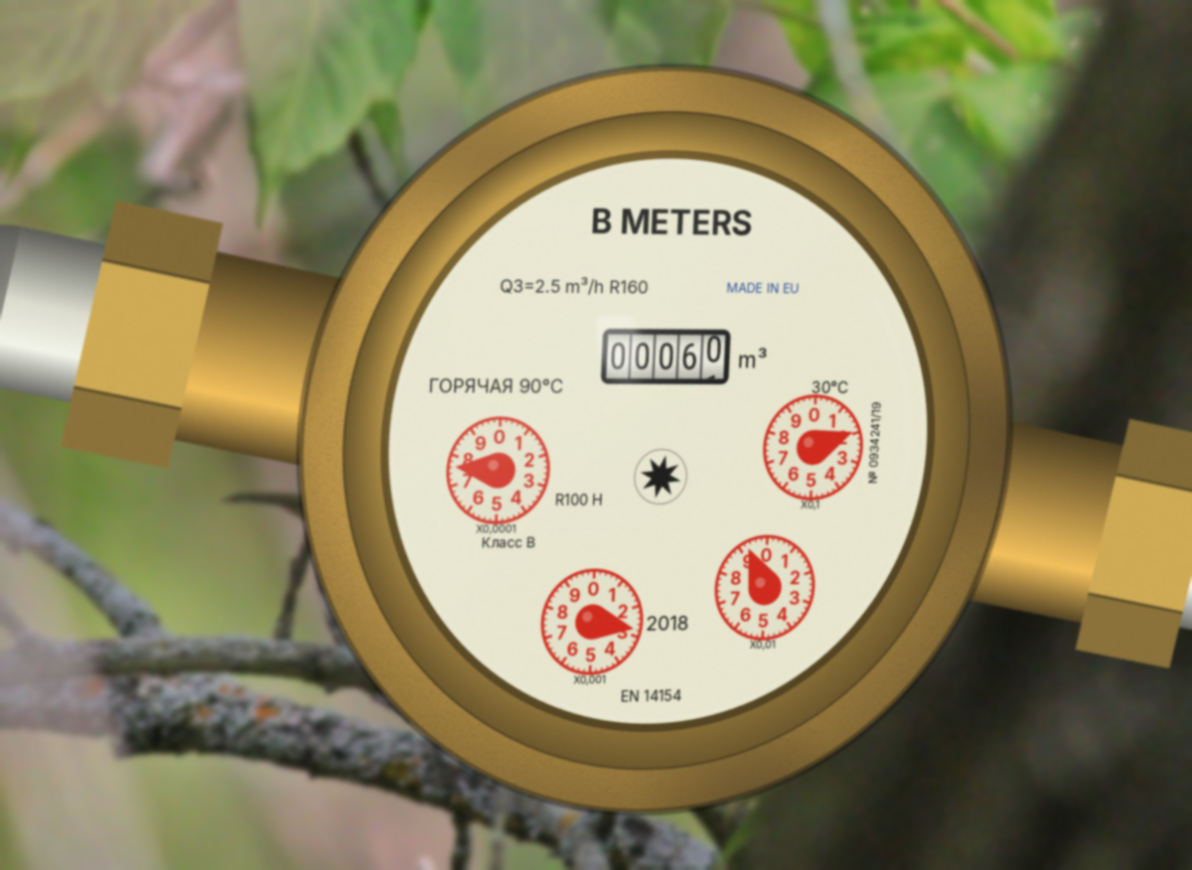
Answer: 60.1927 m³
